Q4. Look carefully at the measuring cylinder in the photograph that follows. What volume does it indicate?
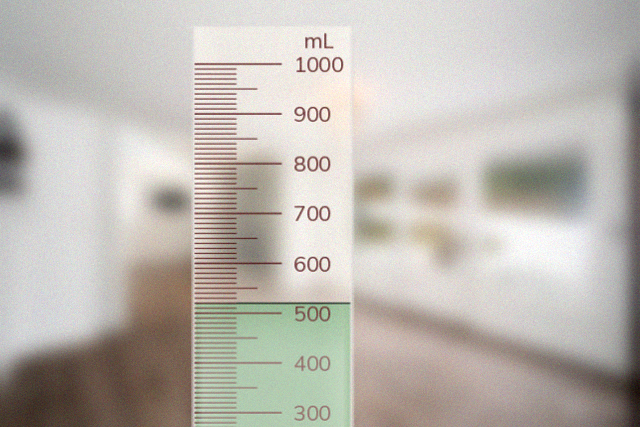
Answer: 520 mL
